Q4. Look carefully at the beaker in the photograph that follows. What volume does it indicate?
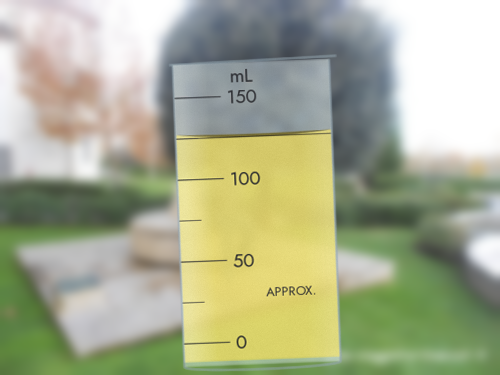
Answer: 125 mL
